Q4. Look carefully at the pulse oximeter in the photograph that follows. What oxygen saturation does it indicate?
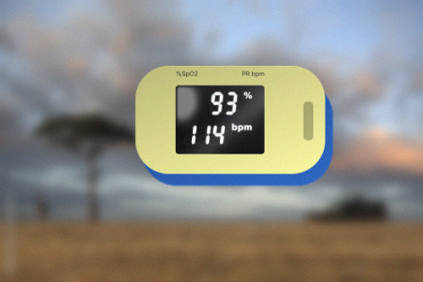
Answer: 93 %
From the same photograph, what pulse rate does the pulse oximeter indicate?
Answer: 114 bpm
